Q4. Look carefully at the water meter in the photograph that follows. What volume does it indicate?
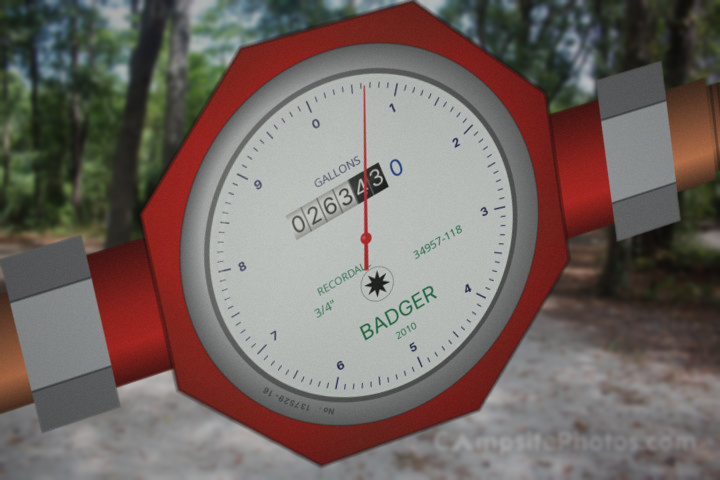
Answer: 263430.6 gal
